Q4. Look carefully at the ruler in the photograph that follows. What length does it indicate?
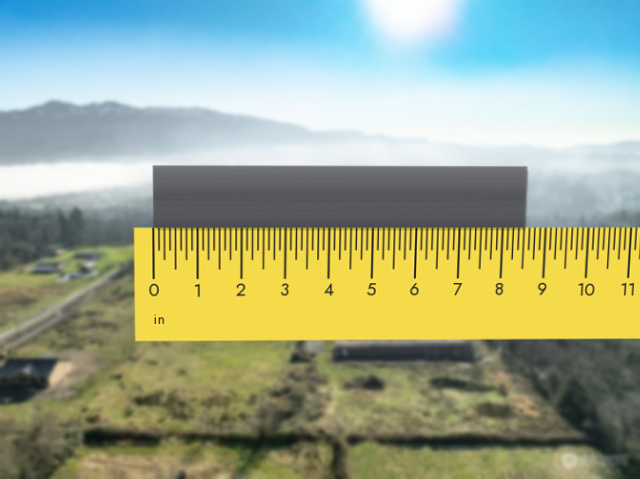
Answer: 8.5 in
